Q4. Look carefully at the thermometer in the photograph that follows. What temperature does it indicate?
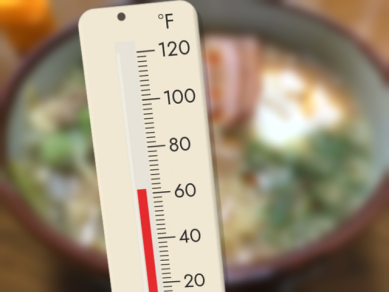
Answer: 62 °F
